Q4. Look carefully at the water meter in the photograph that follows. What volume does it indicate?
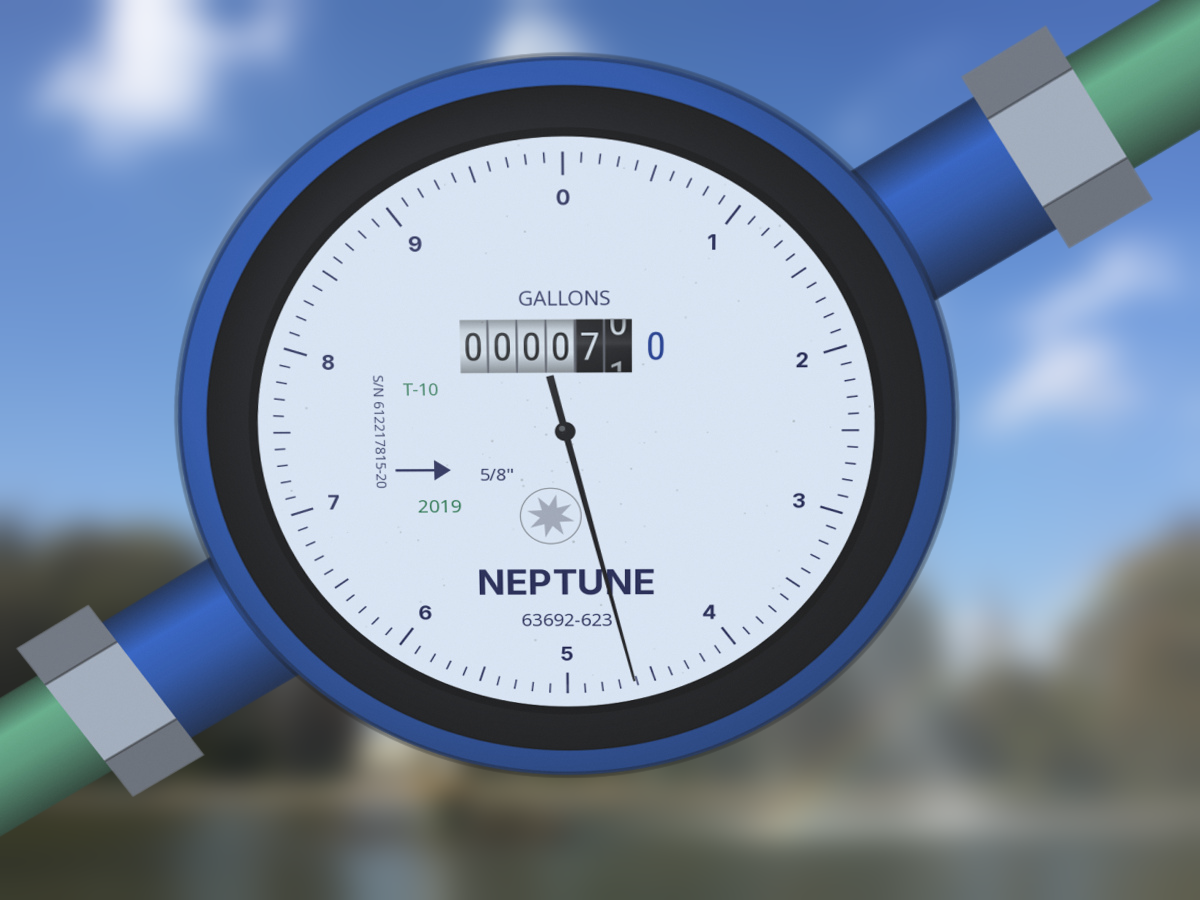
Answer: 704.6 gal
